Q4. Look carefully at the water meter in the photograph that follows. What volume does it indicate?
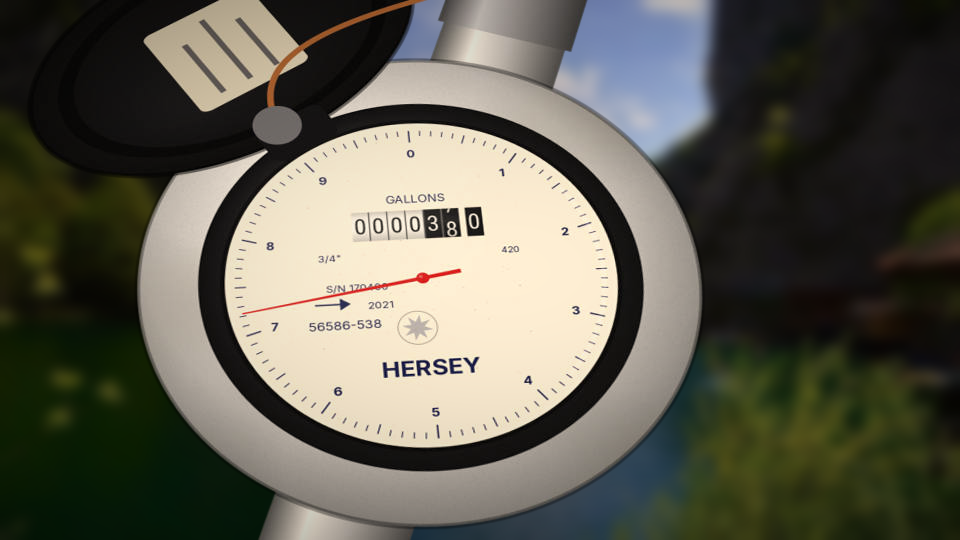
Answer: 377.2 gal
